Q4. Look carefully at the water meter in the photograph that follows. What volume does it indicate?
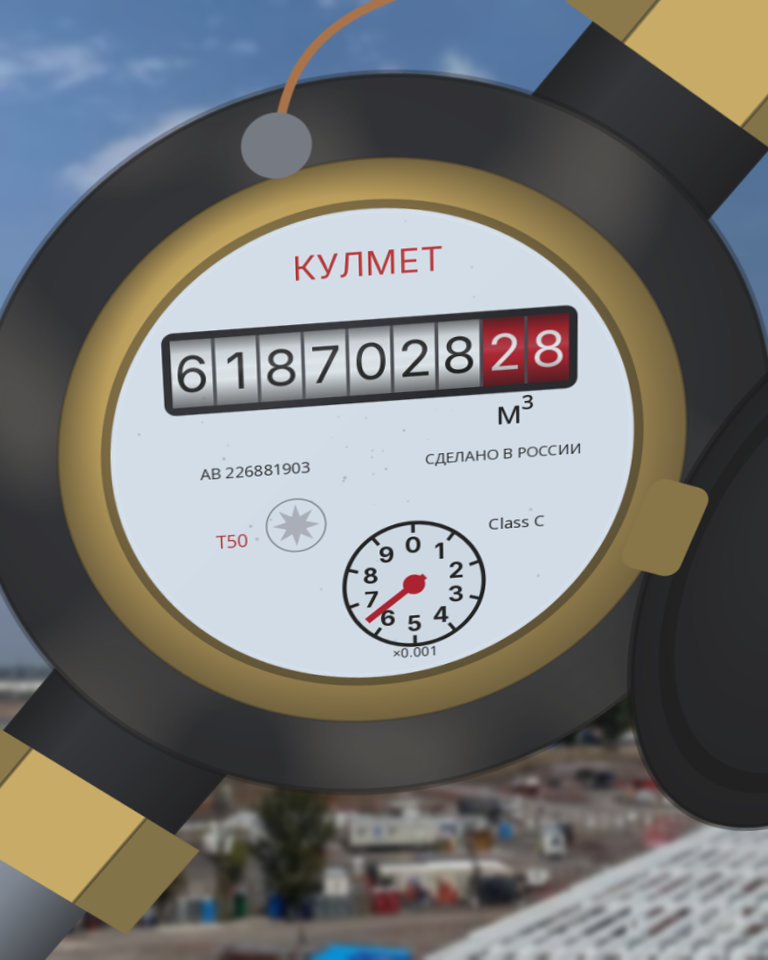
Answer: 6187028.286 m³
